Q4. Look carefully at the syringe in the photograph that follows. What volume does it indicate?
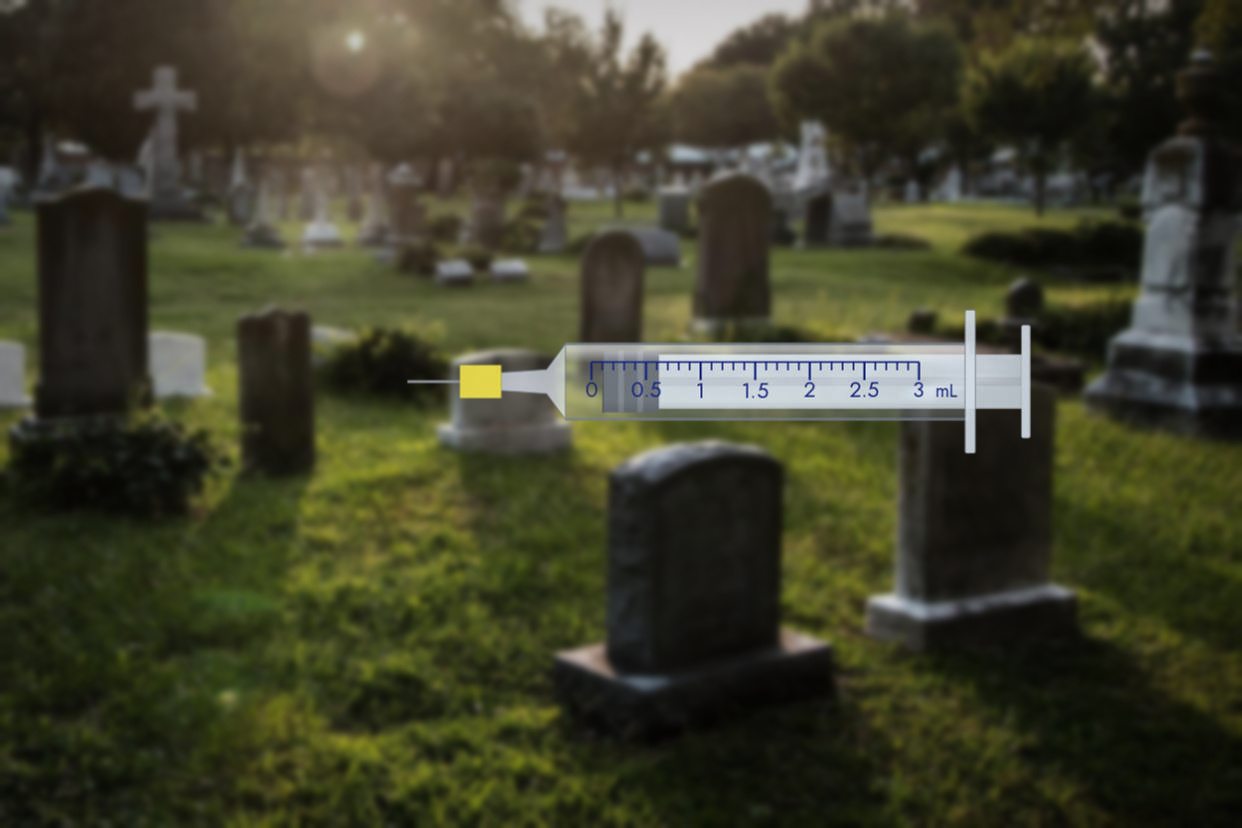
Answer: 0.1 mL
